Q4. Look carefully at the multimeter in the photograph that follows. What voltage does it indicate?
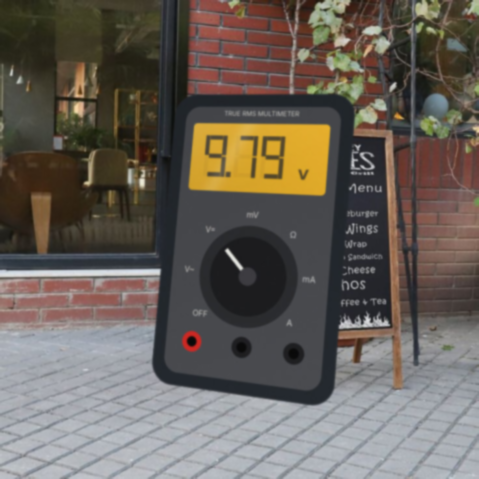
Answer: 9.79 V
